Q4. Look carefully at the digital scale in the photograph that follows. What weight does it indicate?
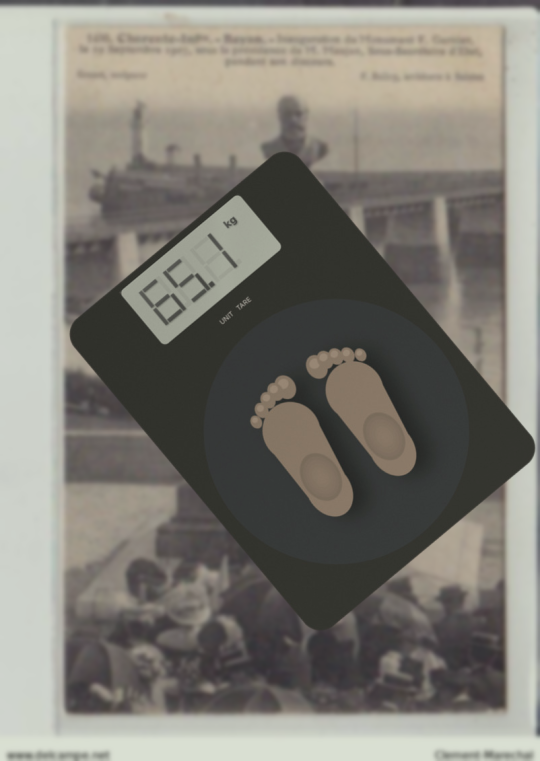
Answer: 65.1 kg
